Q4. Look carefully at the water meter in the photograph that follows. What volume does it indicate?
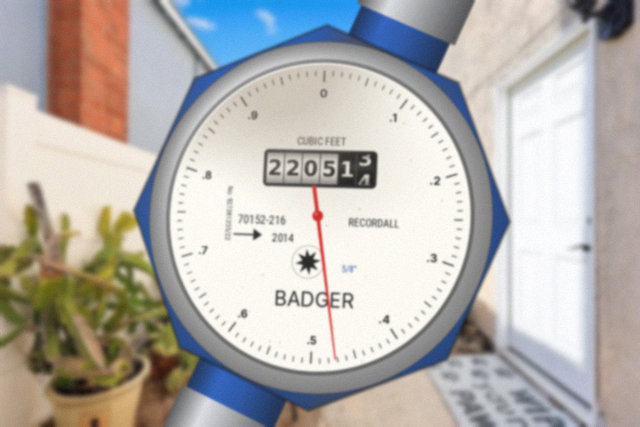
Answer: 220513.47 ft³
